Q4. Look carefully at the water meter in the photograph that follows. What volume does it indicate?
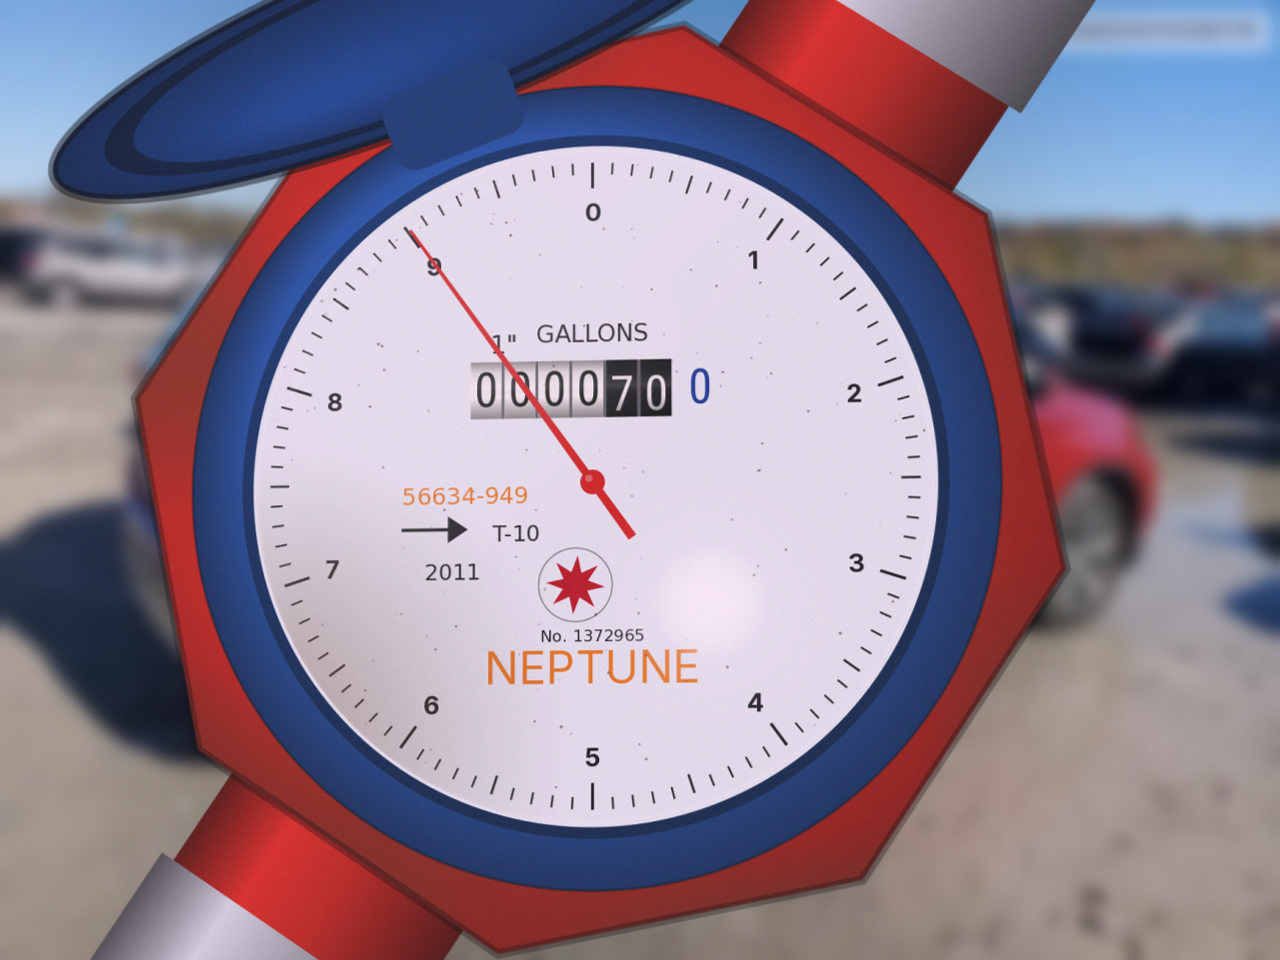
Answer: 699.0 gal
